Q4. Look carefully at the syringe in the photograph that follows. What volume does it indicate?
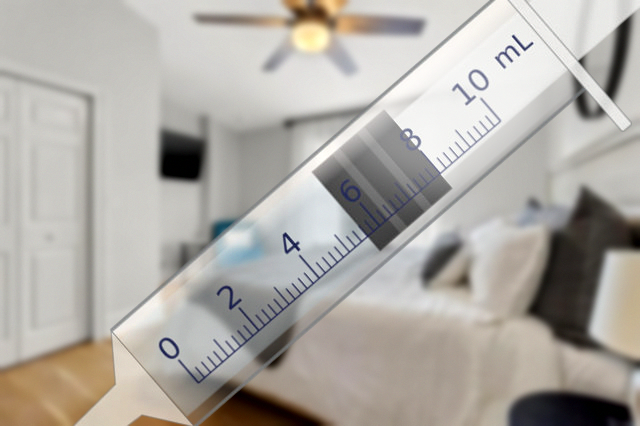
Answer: 5.6 mL
